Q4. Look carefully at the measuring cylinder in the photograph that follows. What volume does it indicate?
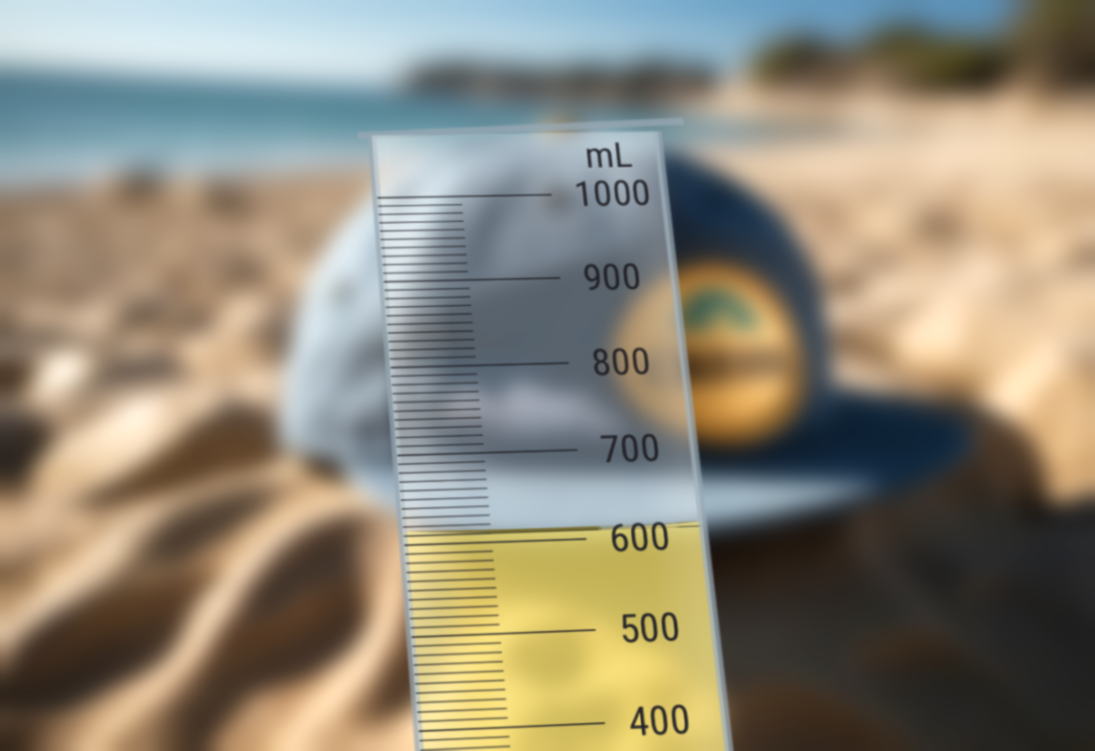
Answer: 610 mL
